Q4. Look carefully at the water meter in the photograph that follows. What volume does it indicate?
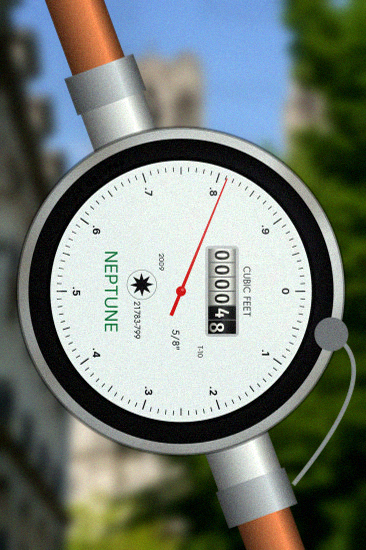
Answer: 47.81 ft³
